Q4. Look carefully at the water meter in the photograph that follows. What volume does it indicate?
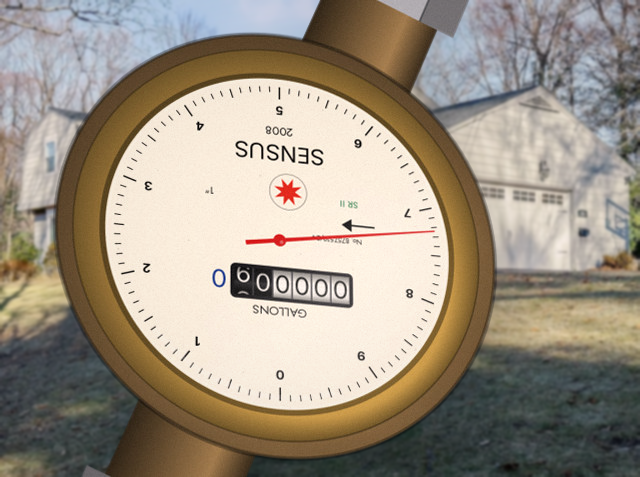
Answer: 87.2 gal
